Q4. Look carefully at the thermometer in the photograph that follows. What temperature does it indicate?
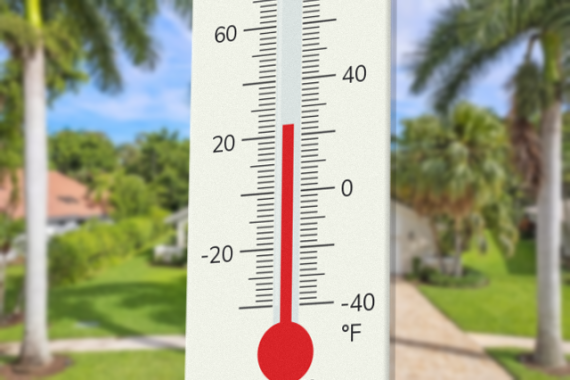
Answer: 24 °F
